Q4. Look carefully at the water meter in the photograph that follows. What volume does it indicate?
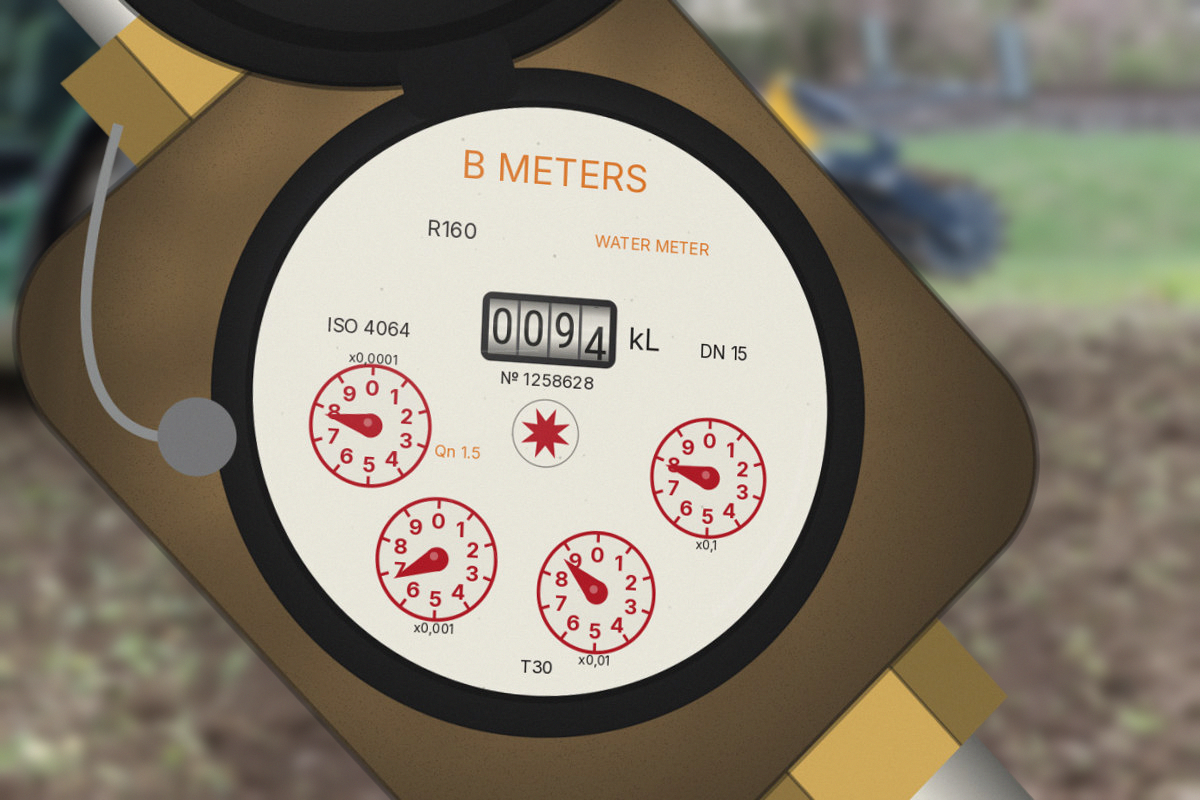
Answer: 93.7867 kL
